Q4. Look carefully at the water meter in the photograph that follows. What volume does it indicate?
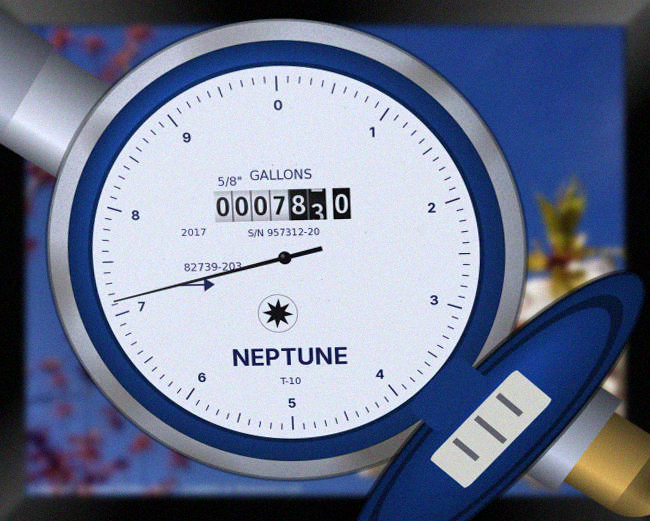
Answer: 7827.1 gal
